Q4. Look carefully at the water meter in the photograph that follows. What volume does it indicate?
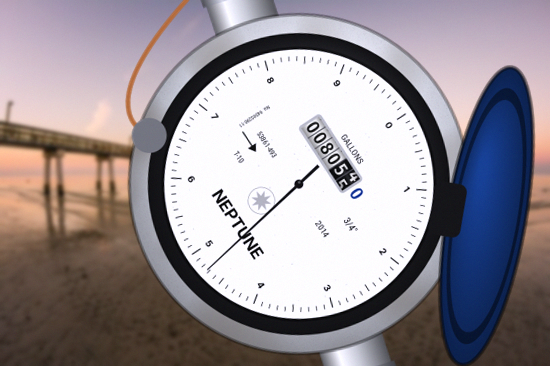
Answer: 80544.7 gal
